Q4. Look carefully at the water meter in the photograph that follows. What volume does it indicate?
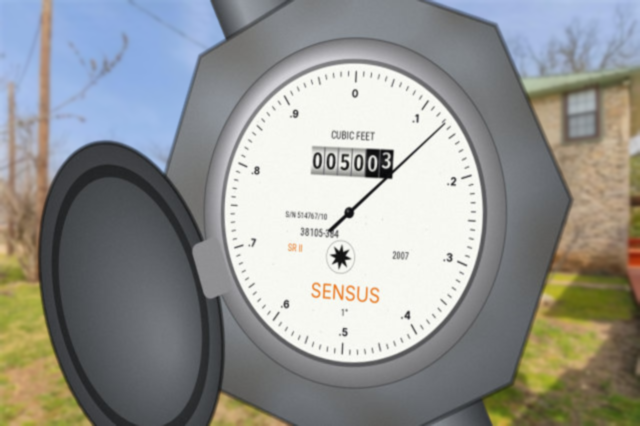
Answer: 5003.13 ft³
